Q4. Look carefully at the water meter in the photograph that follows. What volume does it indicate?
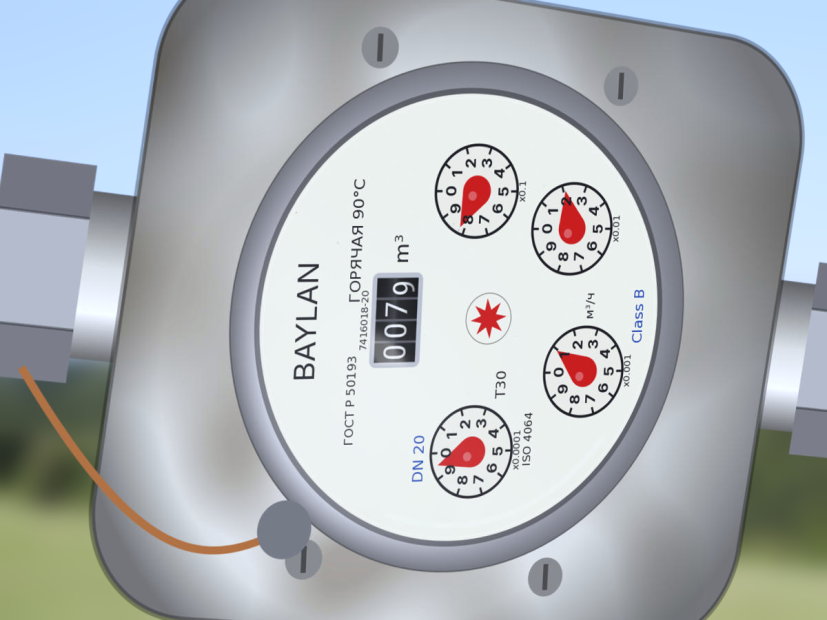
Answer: 78.8209 m³
